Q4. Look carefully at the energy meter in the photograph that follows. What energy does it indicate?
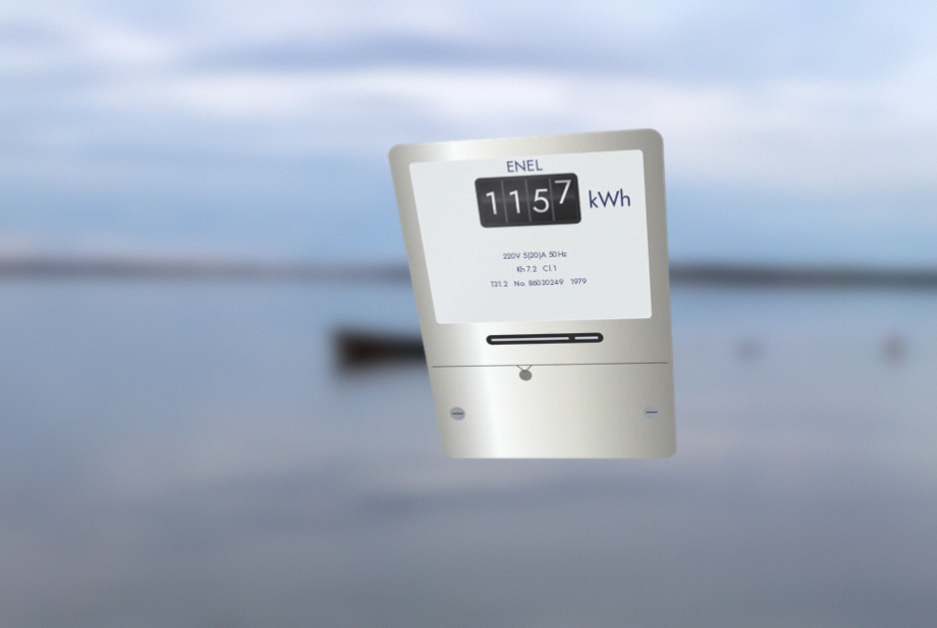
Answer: 1157 kWh
